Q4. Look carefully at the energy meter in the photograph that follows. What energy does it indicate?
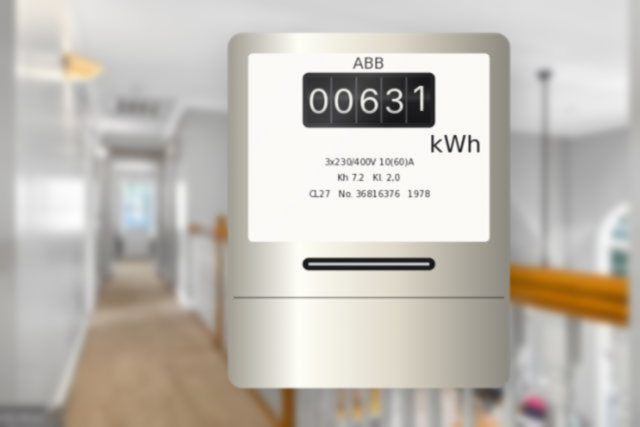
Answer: 631 kWh
